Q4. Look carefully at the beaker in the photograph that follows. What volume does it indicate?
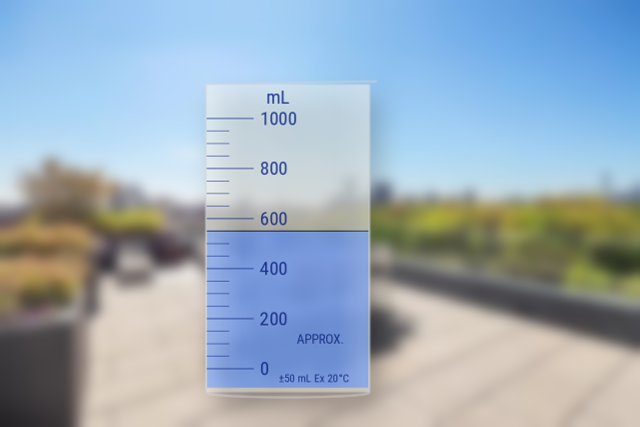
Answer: 550 mL
